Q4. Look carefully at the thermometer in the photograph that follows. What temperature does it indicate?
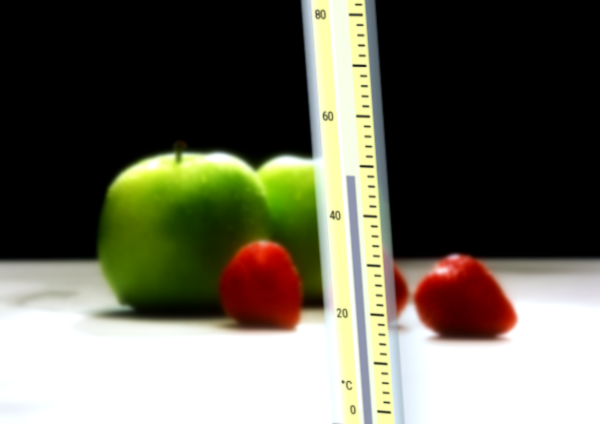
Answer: 48 °C
